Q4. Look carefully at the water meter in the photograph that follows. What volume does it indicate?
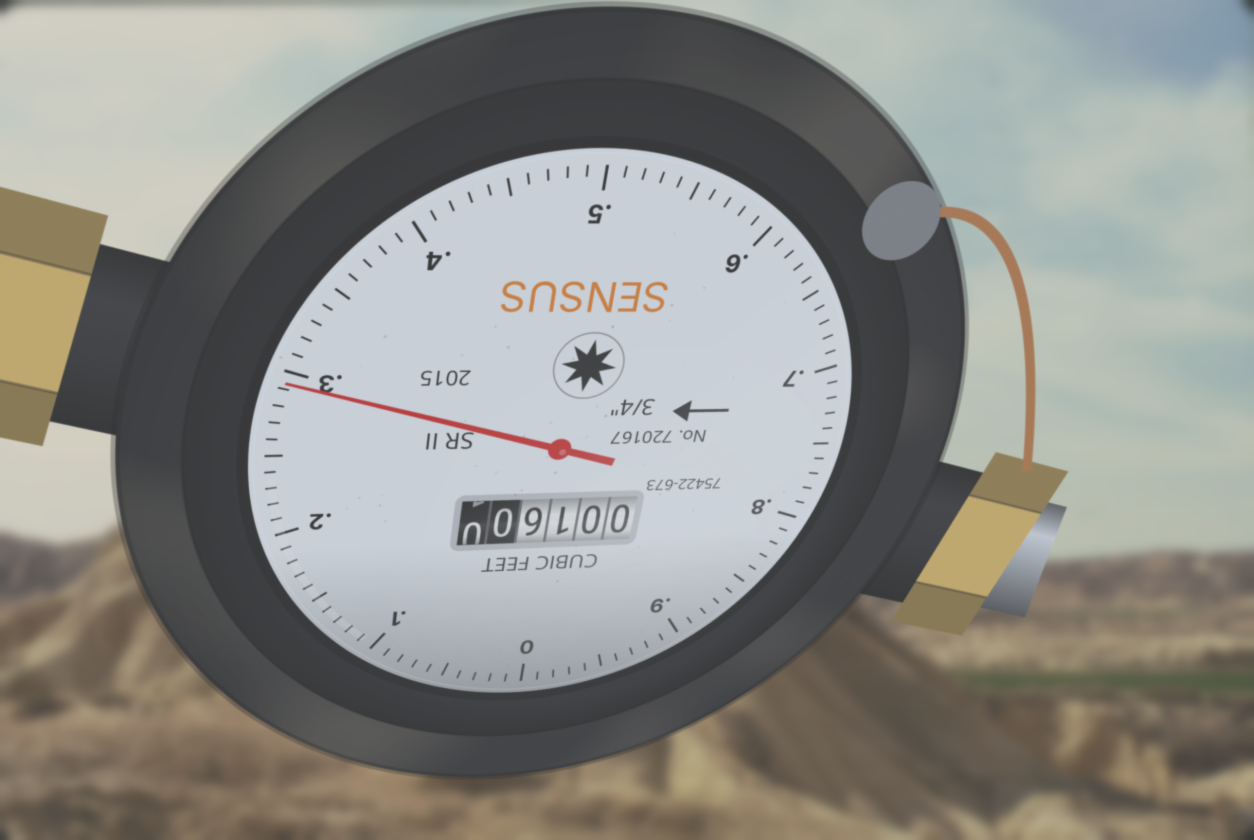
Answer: 1600.29 ft³
